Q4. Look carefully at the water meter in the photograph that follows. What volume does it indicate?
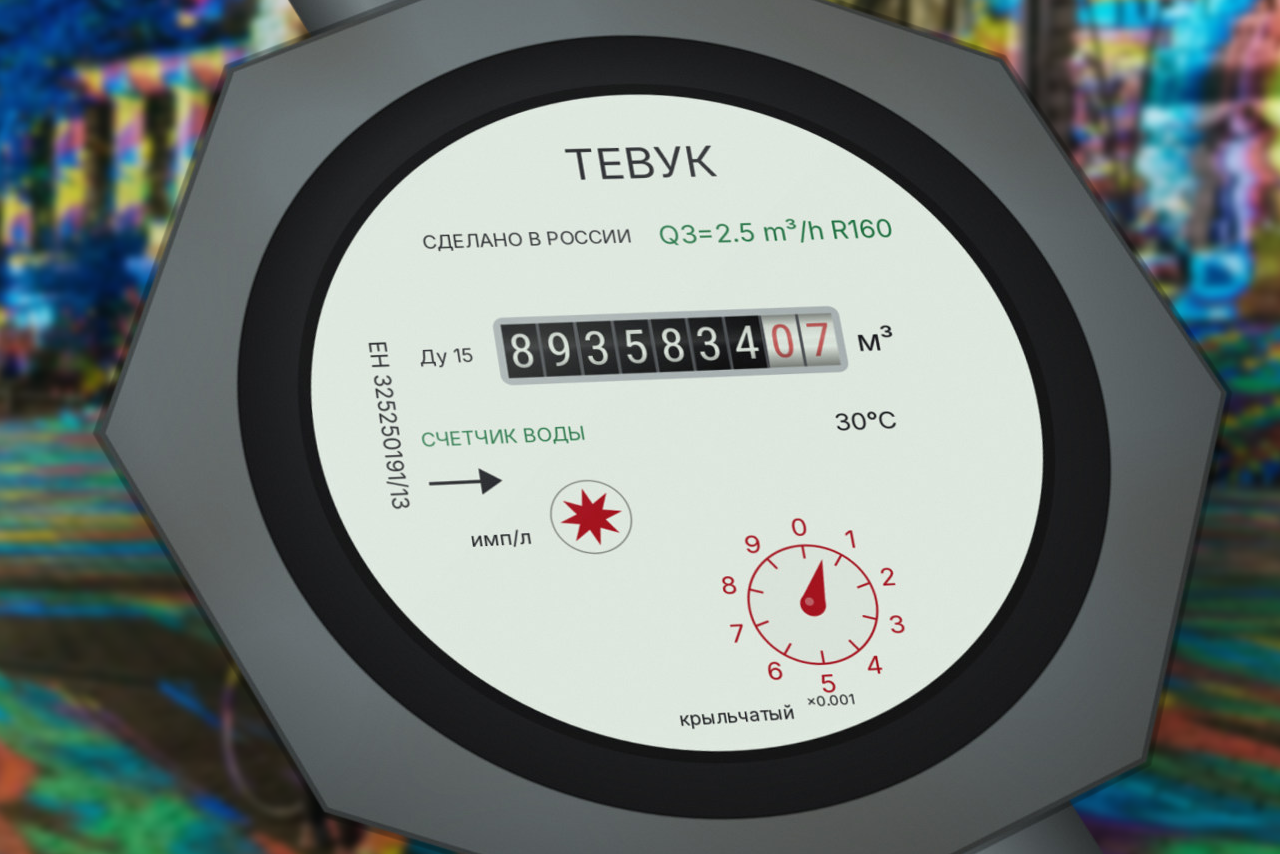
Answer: 8935834.070 m³
